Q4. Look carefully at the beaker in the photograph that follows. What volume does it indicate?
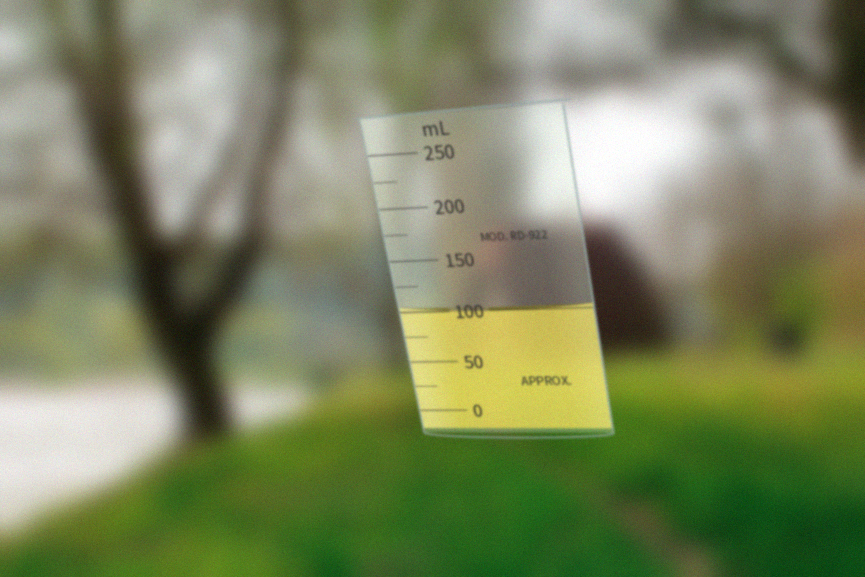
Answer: 100 mL
